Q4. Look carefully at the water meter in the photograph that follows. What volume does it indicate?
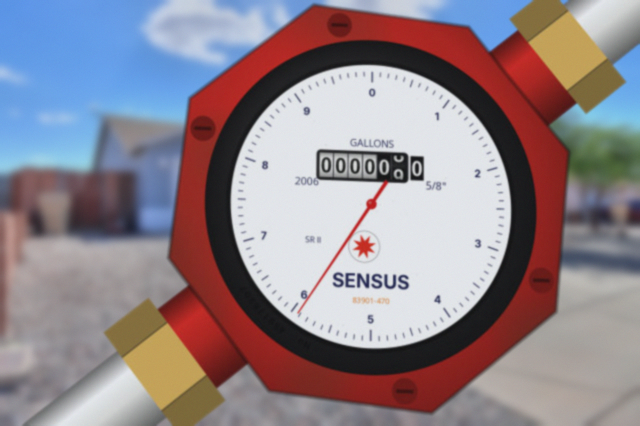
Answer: 85.9 gal
